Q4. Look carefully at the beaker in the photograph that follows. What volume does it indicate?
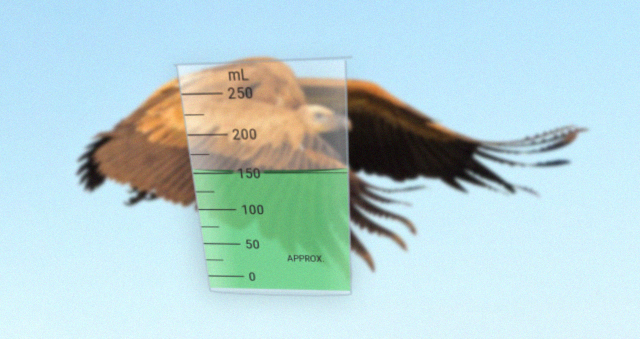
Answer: 150 mL
